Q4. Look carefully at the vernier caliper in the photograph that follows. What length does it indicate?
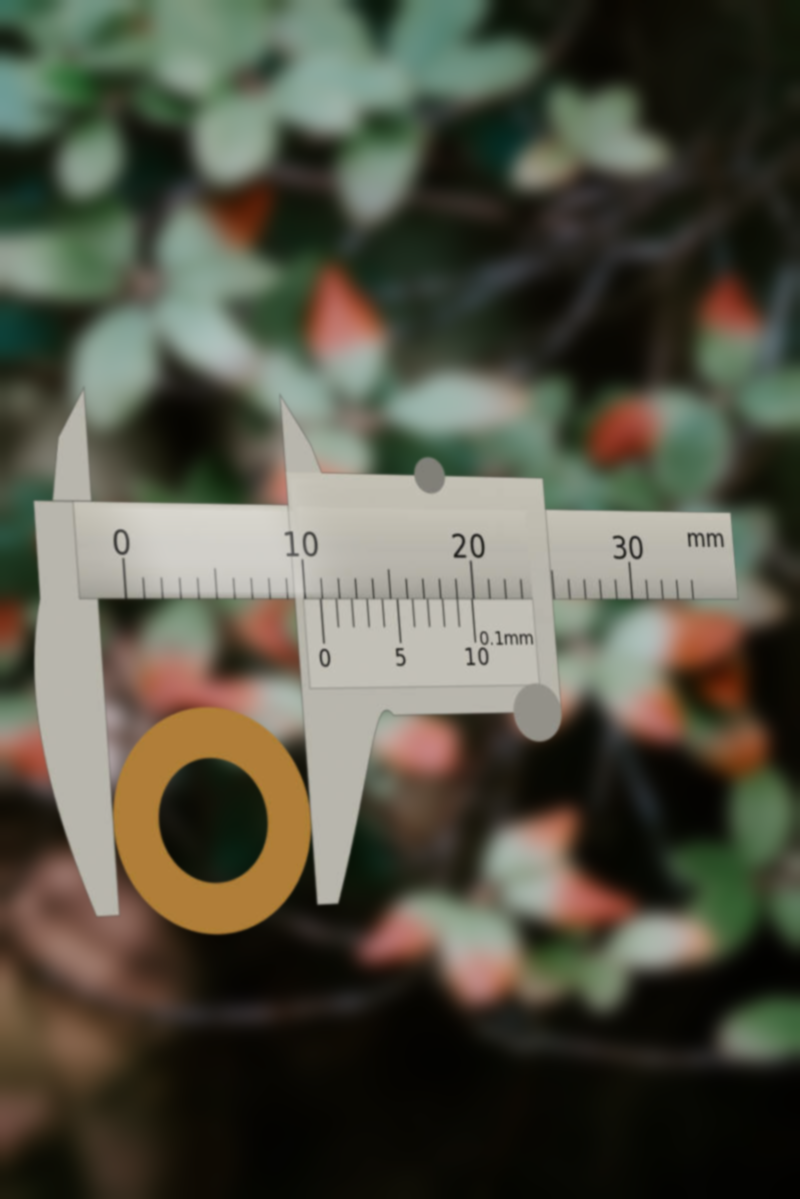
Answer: 10.9 mm
